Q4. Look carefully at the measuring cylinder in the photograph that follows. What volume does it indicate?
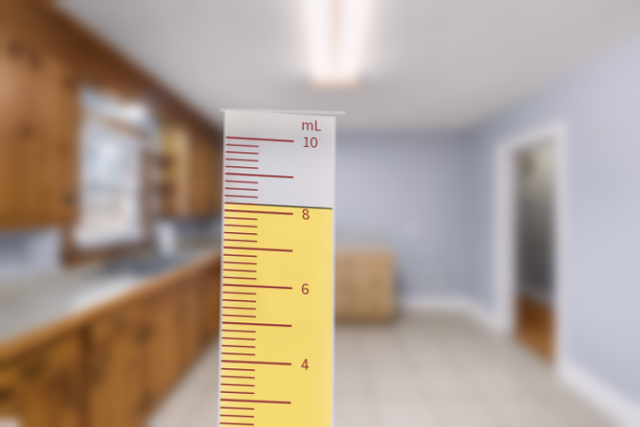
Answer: 8.2 mL
